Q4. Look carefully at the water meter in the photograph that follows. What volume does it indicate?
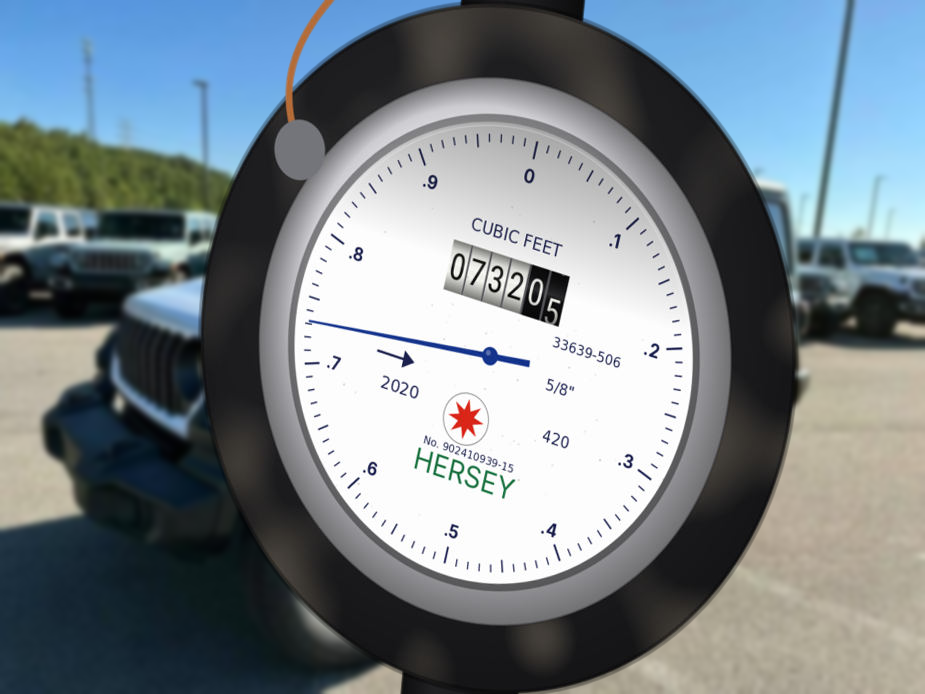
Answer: 73204.73 ft³
